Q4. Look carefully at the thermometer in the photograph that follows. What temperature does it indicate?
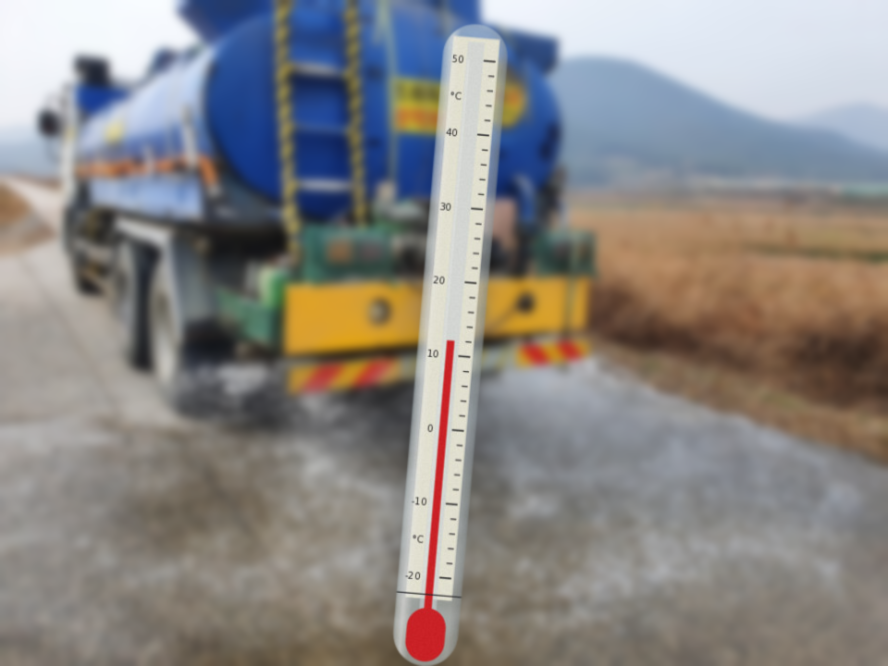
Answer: 12 °C
